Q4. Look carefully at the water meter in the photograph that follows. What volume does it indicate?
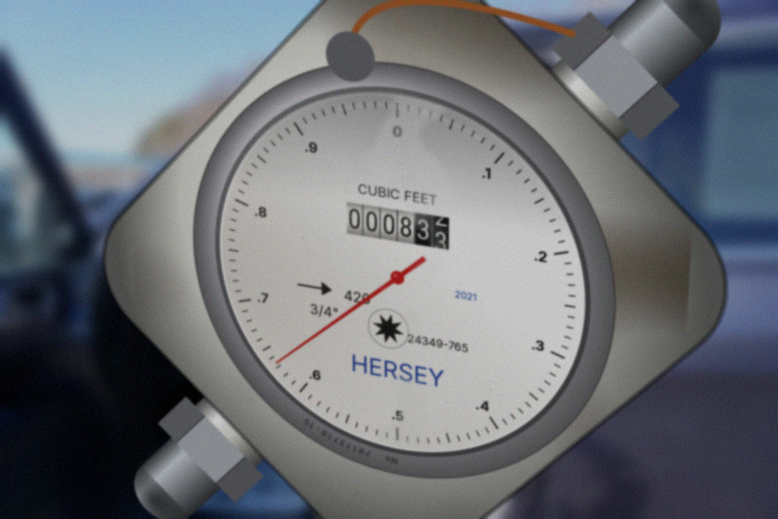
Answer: 832.63 ft³
